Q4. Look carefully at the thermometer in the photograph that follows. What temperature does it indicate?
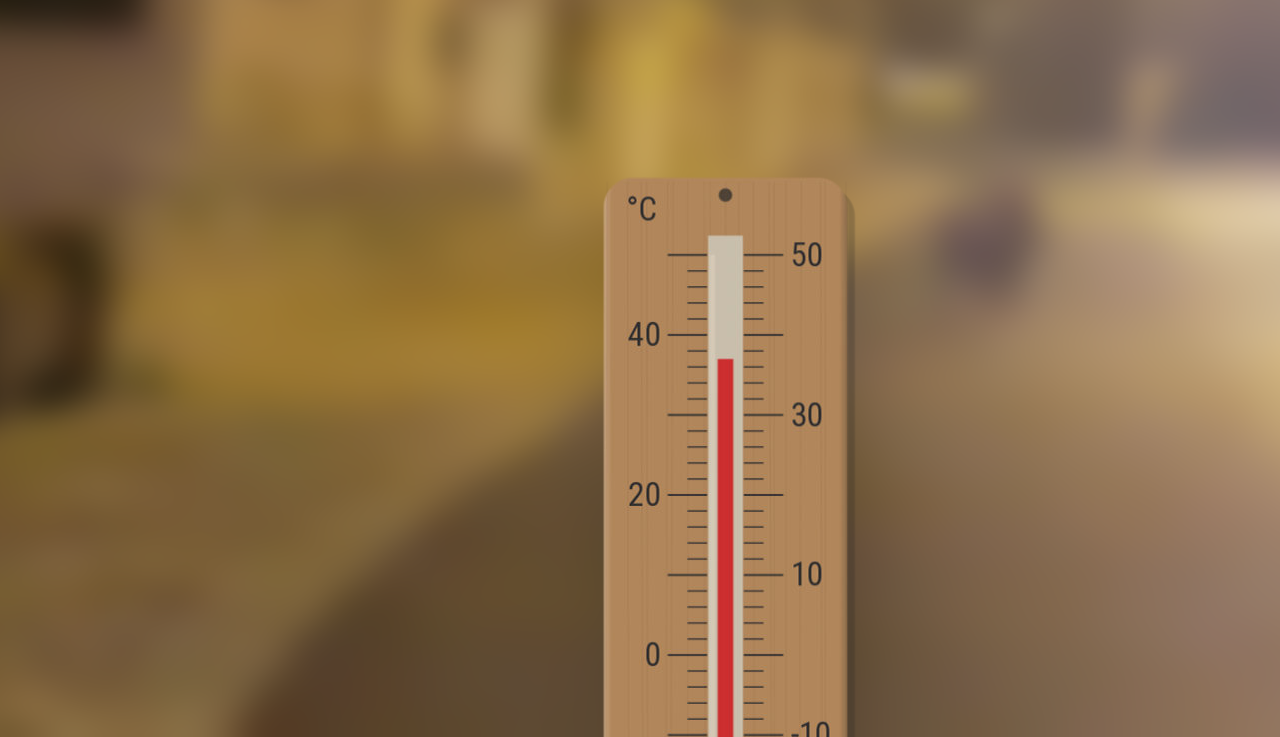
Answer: 37 °C
